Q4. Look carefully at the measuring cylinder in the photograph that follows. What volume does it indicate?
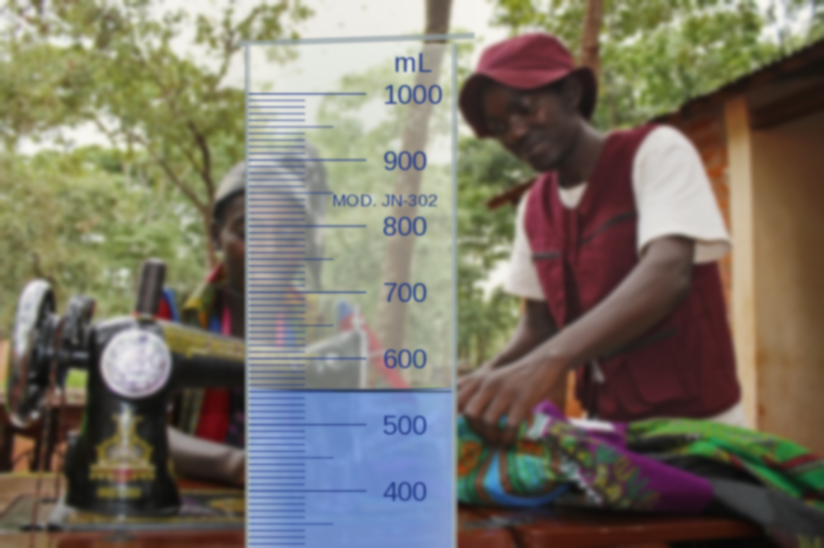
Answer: 550 mL
